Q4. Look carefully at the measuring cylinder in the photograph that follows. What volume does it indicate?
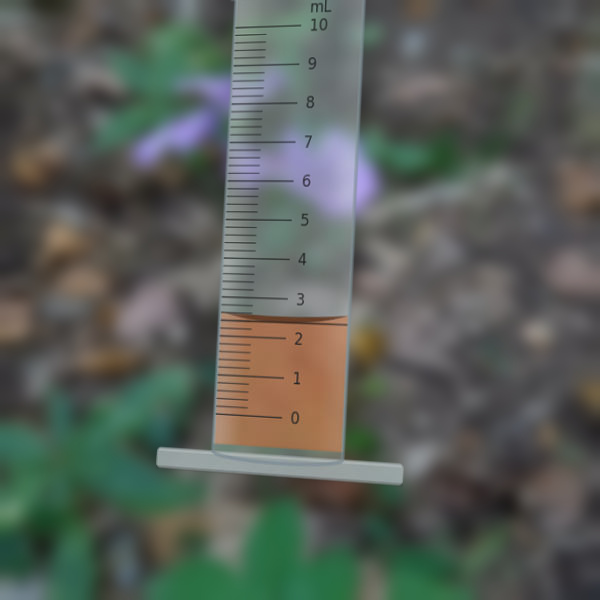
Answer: 2.4 mL
